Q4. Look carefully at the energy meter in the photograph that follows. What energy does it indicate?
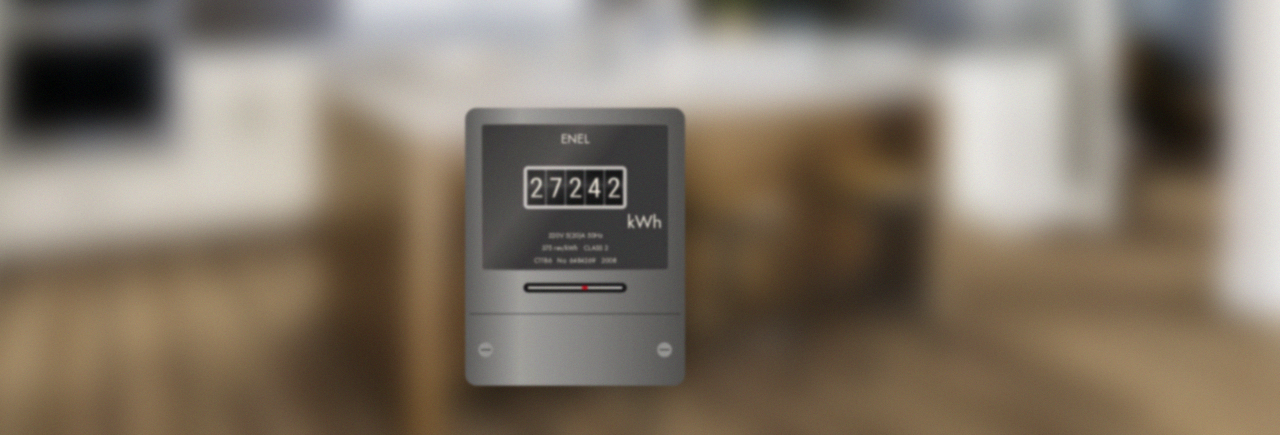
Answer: 27242 kWh
